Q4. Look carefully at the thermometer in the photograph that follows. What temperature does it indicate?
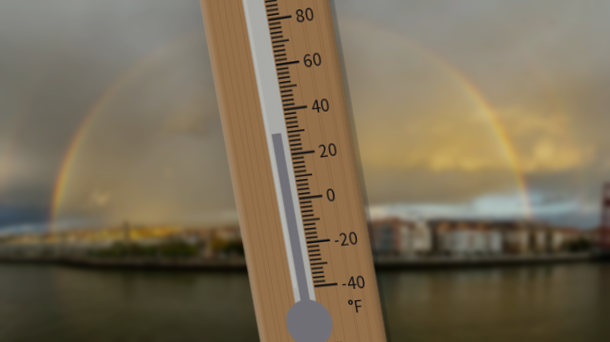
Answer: 30 °F
